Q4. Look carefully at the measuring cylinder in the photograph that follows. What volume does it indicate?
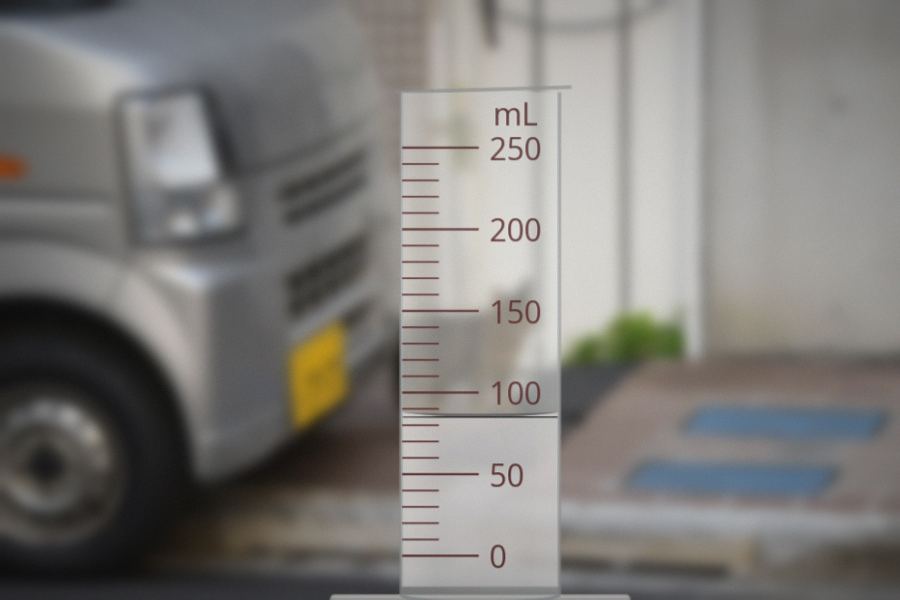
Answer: 85 mL
